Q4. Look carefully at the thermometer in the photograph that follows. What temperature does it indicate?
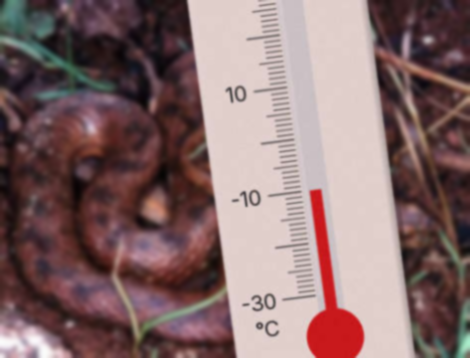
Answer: -10 °C
